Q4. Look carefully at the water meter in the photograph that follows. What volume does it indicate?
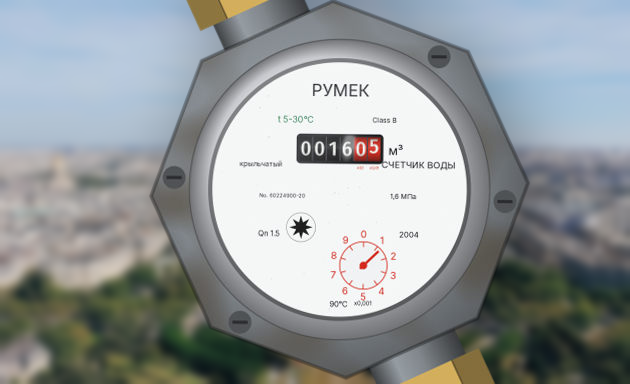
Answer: 16.051 m³
